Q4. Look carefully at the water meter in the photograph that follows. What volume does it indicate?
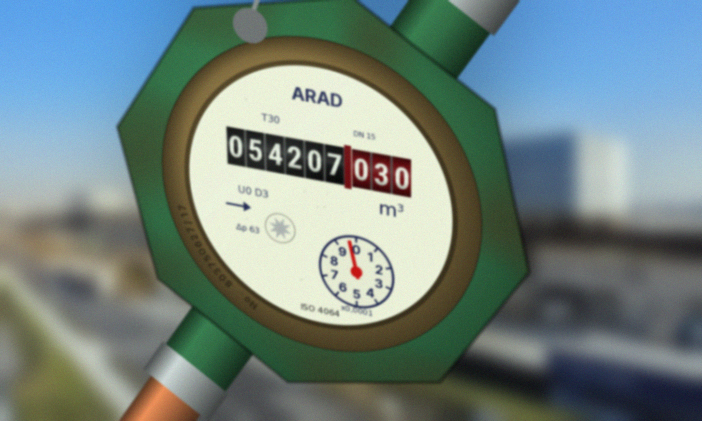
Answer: 54207.0299 m³
